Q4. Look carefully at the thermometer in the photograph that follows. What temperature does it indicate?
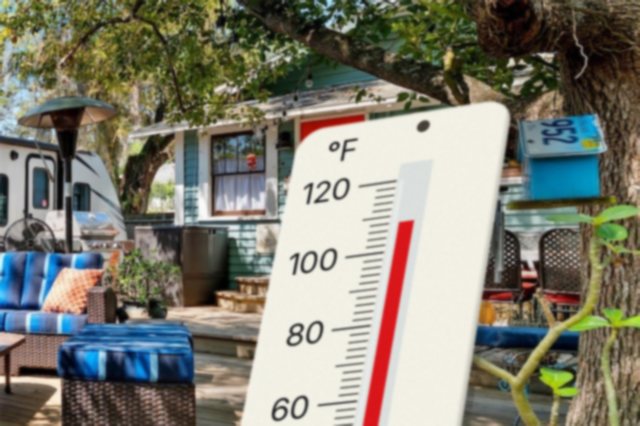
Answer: 108 °F
